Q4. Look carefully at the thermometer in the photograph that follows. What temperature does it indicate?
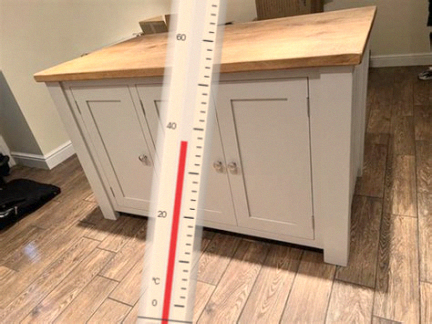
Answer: 37 °C
